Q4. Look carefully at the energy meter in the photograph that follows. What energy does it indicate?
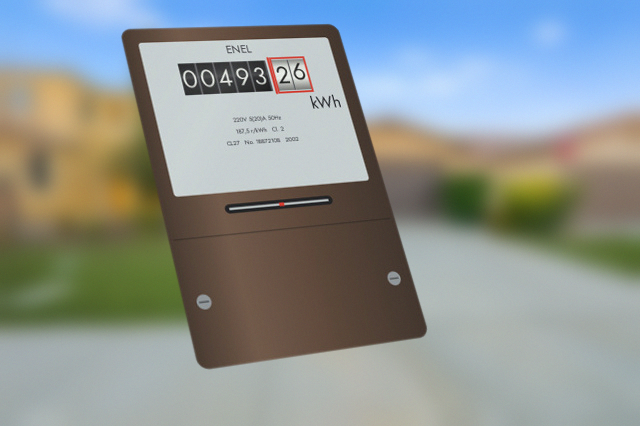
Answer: 493.26 kWh
